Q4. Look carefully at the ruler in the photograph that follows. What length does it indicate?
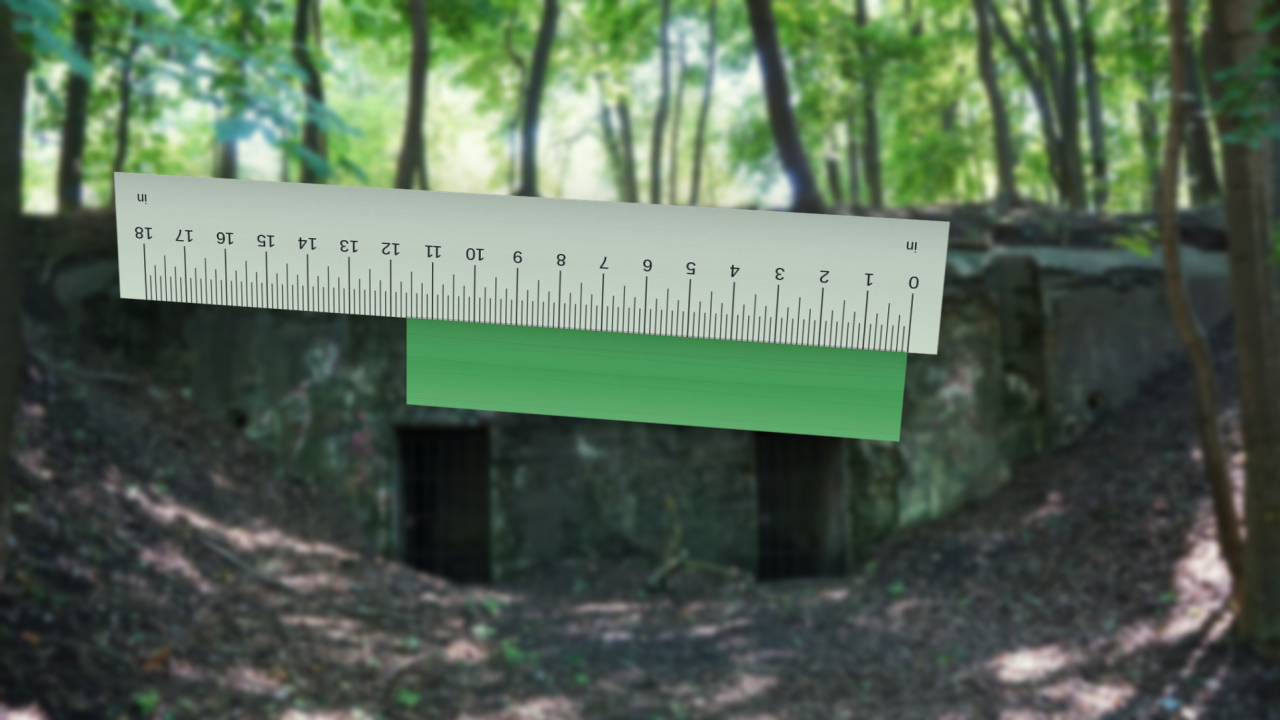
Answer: 11.625 in
